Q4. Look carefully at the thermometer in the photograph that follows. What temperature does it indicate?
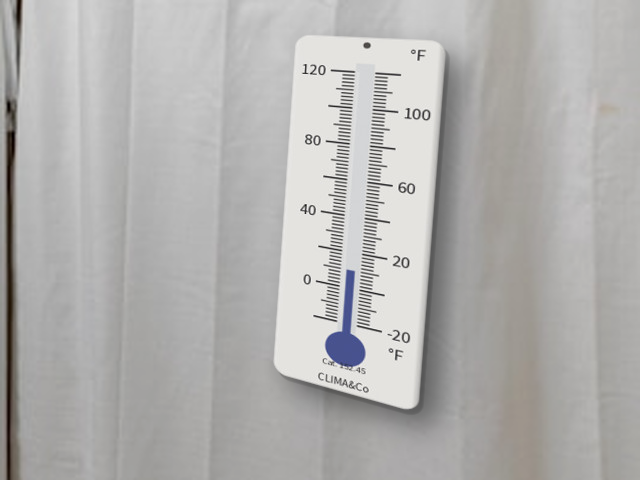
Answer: 10 °F
